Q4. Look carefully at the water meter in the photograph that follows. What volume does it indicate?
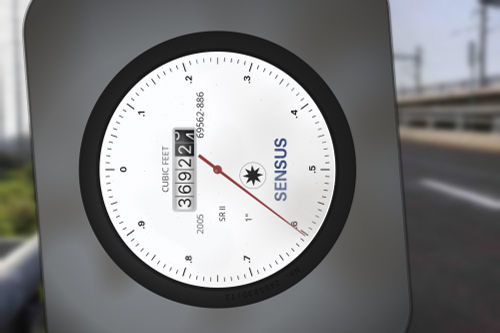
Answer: 369223.60 ft³
